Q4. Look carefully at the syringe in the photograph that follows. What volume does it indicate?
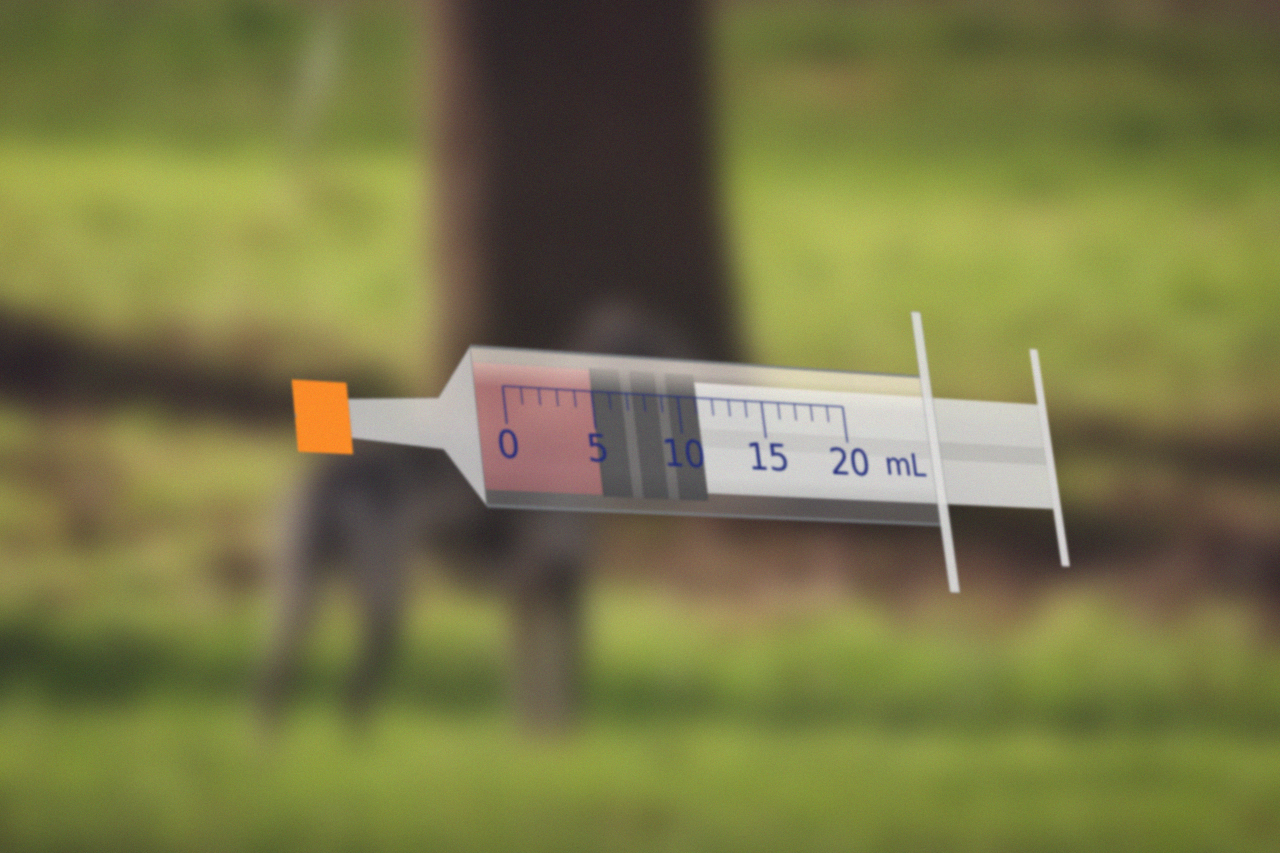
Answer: 5 mL
